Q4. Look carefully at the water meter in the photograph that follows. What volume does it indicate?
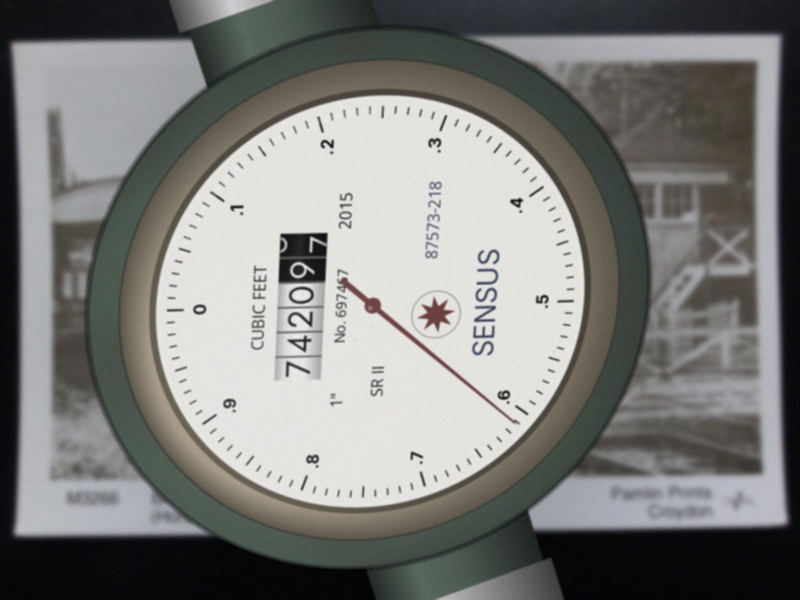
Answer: 742096.61 ft³
